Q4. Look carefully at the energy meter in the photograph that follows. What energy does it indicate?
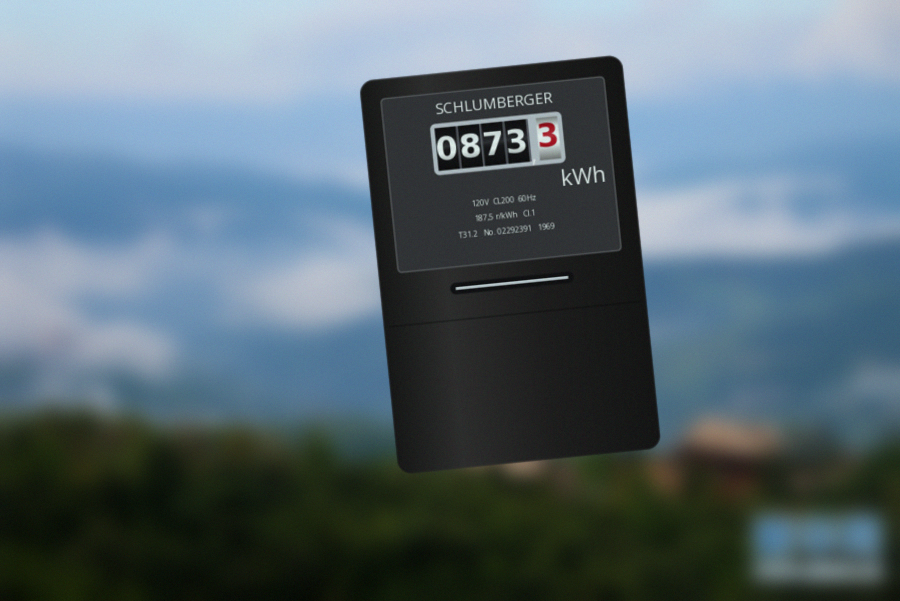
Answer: 873.3 kWh
